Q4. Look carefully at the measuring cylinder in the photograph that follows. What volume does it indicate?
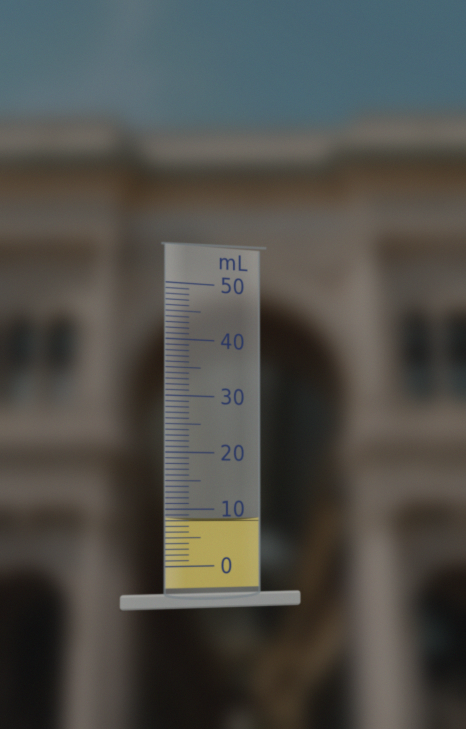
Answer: 8 mL
